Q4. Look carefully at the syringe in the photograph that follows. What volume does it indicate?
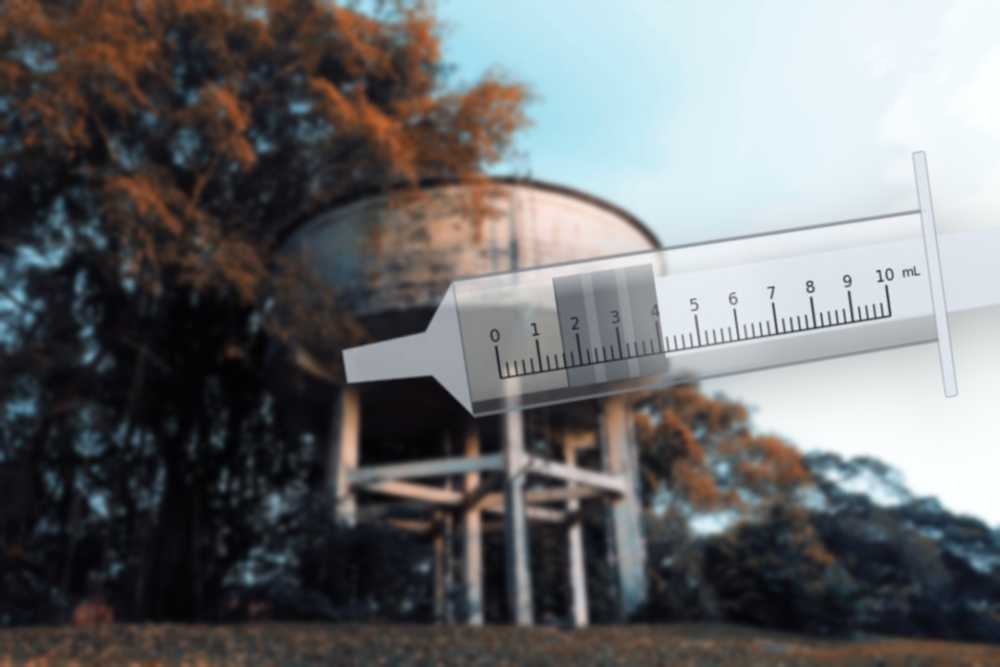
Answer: 1.6 mL
